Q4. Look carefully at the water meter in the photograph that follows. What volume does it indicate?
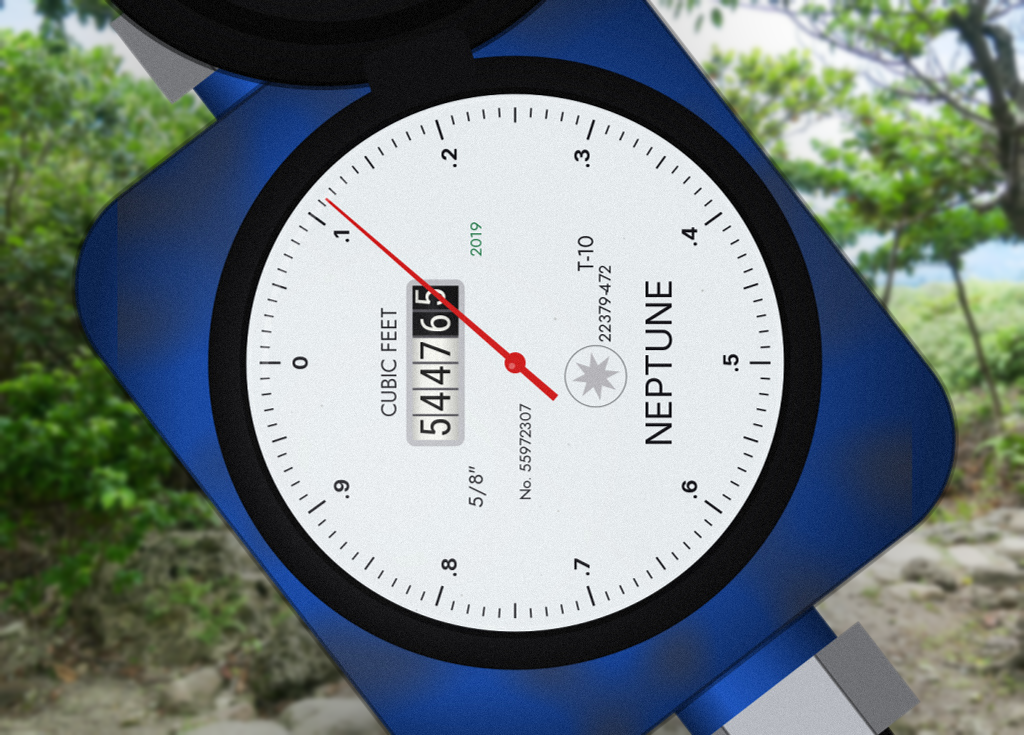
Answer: 544765.11 ft³
